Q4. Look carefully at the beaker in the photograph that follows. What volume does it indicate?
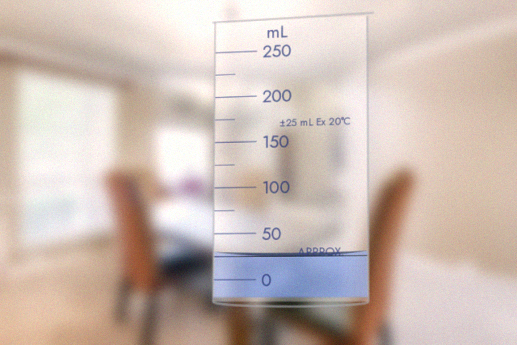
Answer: 25 mL
